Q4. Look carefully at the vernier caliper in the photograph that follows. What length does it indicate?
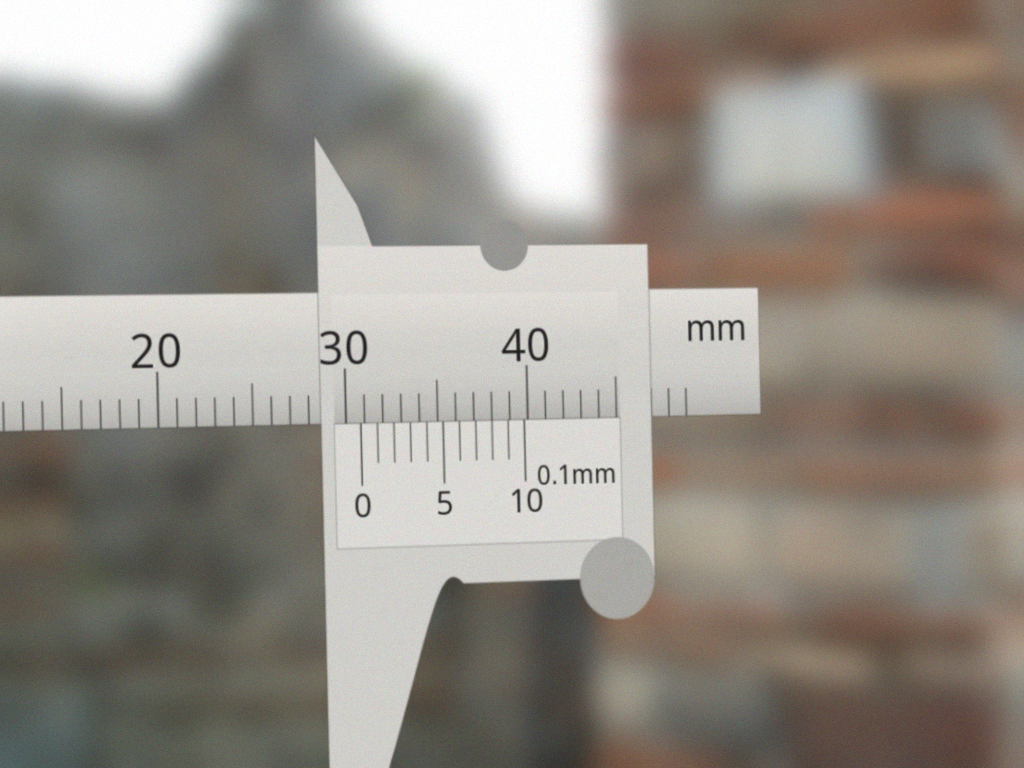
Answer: 30.8 mm
